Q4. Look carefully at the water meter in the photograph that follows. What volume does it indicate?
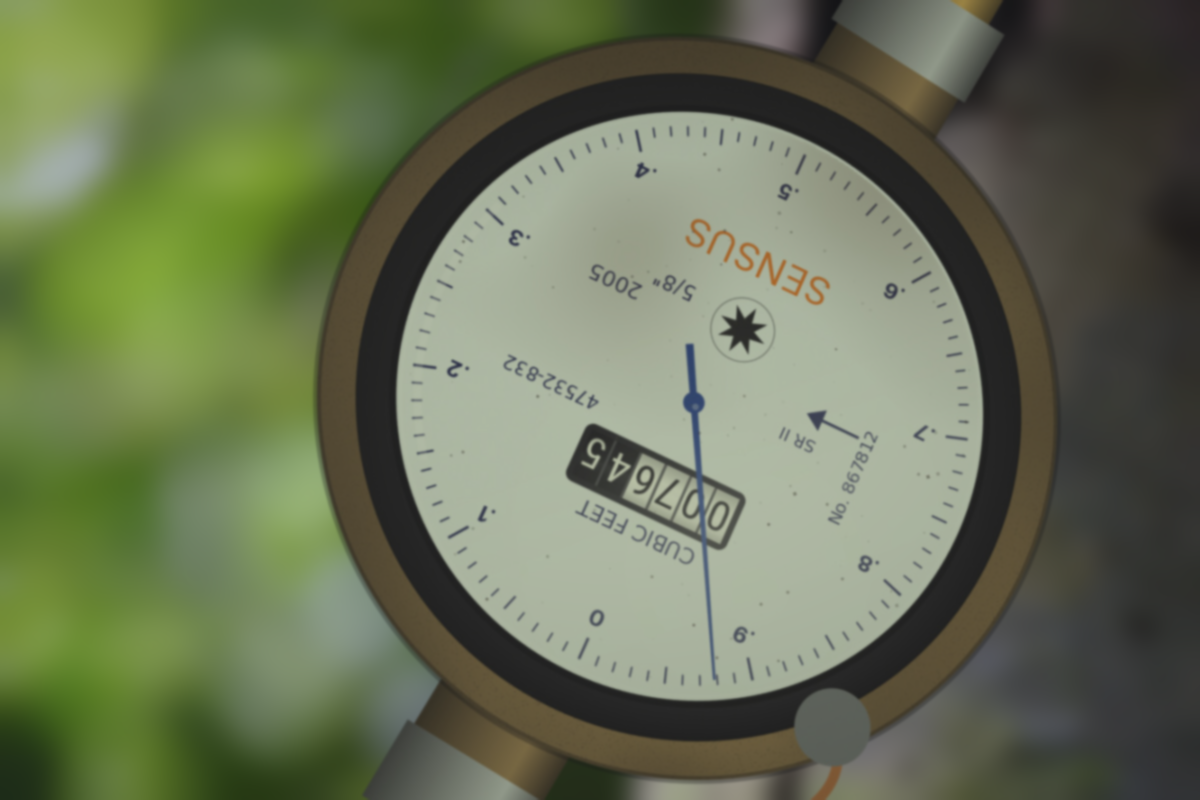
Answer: 7644.92 ft³
